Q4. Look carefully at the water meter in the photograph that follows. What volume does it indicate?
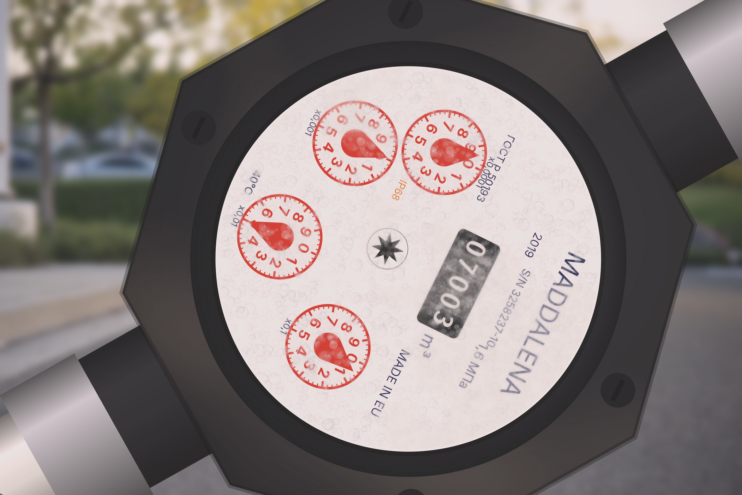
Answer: 7003.0499 m³
